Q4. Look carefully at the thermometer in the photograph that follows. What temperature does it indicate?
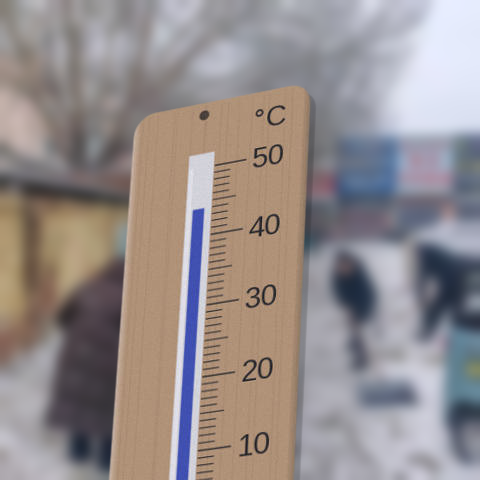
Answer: 44 °C
